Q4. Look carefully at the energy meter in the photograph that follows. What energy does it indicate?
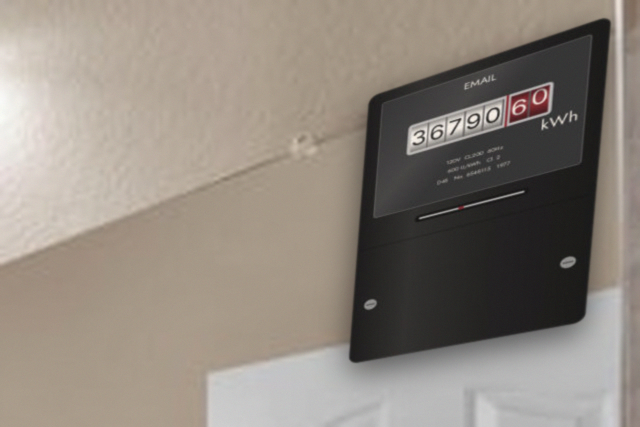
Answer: 36790.60 kWh
